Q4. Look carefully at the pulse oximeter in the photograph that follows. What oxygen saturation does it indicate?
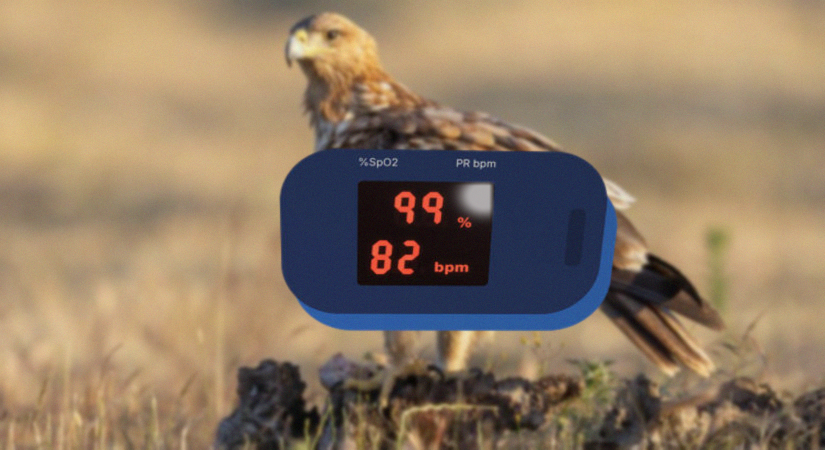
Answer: 99 %
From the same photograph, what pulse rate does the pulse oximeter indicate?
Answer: 82 bpm
